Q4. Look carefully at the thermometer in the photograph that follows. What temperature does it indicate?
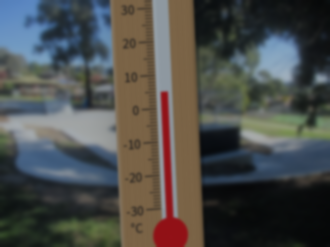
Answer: 5 °C
